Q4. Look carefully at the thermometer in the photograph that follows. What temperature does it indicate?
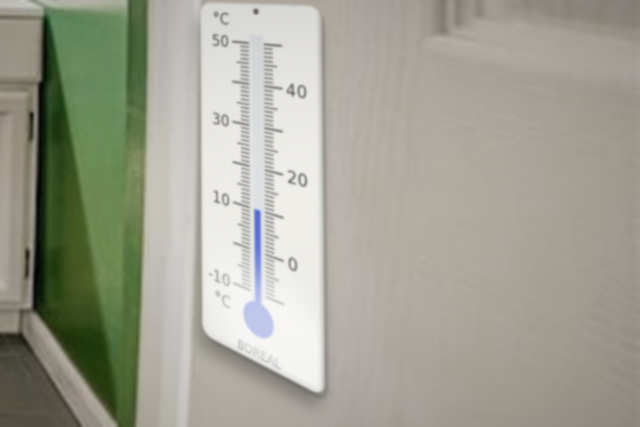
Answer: 10 °C
